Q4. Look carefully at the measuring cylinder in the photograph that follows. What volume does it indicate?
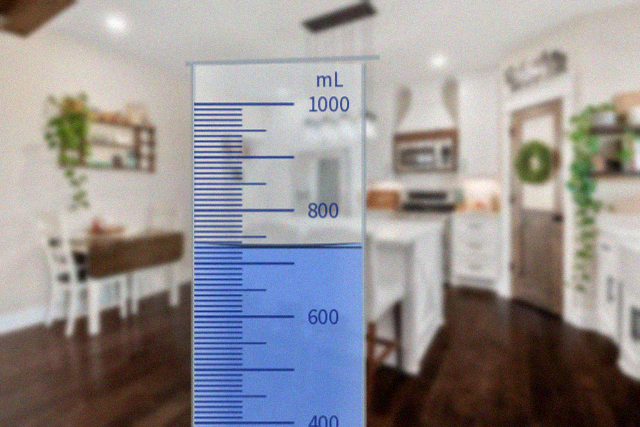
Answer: 730 mL
